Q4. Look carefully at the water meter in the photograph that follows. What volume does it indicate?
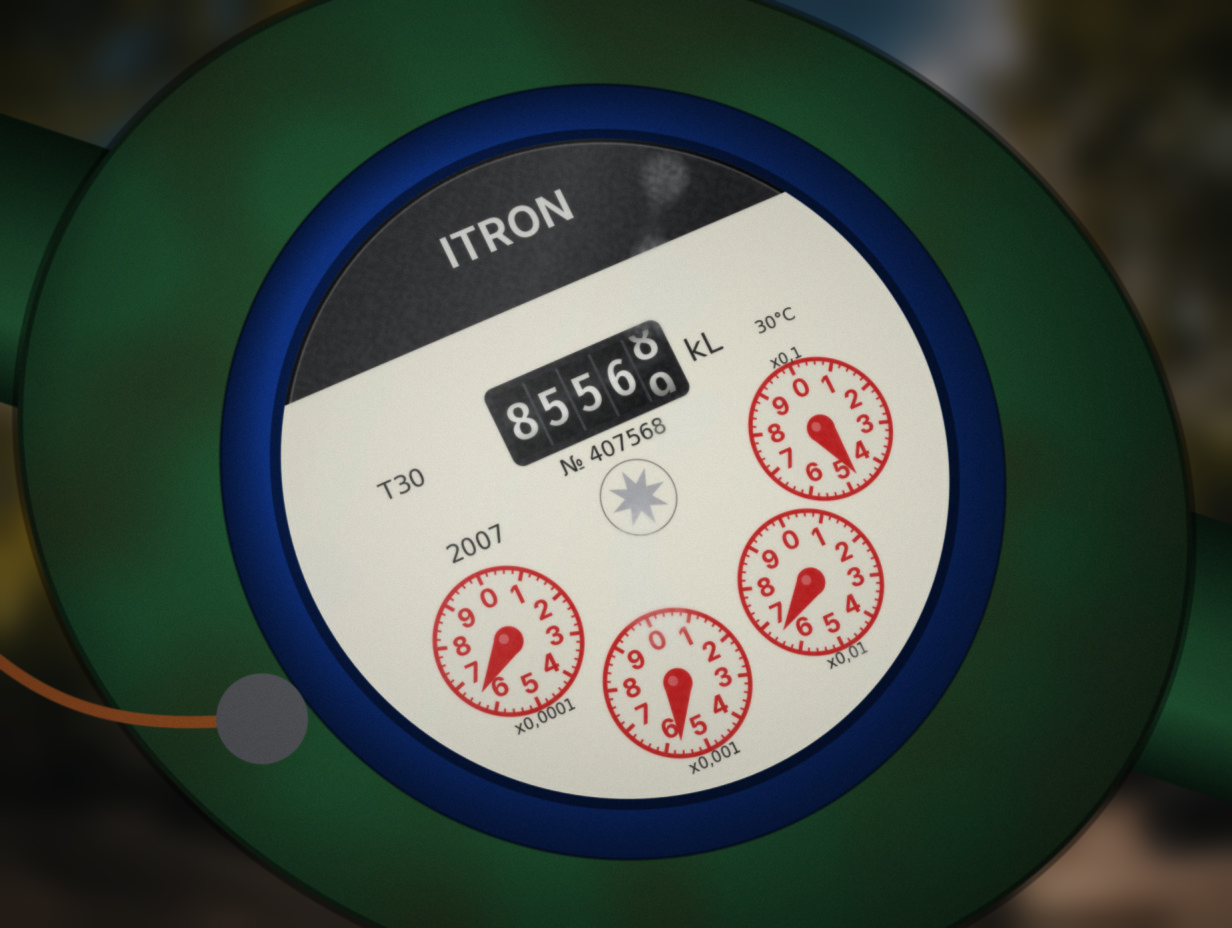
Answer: 85568.4656 kL
